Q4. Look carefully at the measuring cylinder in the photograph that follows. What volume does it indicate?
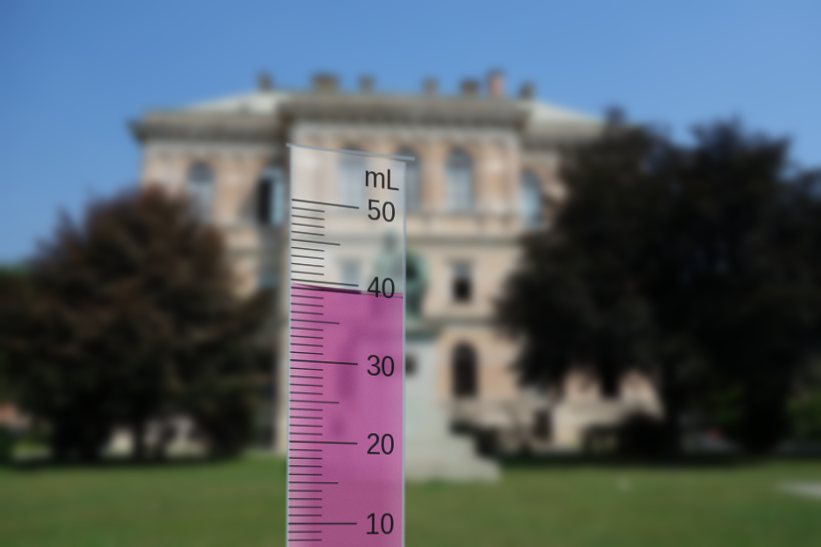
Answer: 39 mL
